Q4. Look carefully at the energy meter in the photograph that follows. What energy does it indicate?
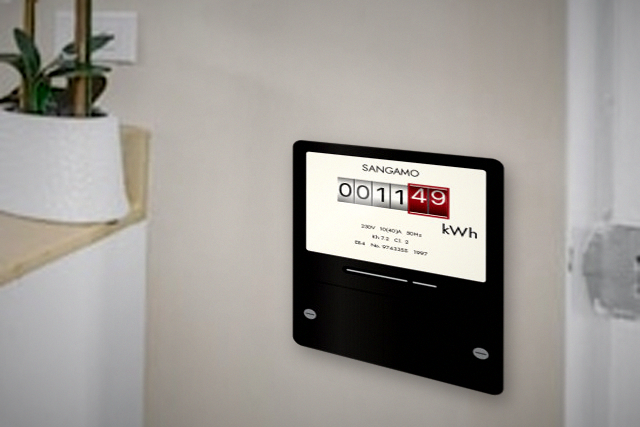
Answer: 11.49 kWh
